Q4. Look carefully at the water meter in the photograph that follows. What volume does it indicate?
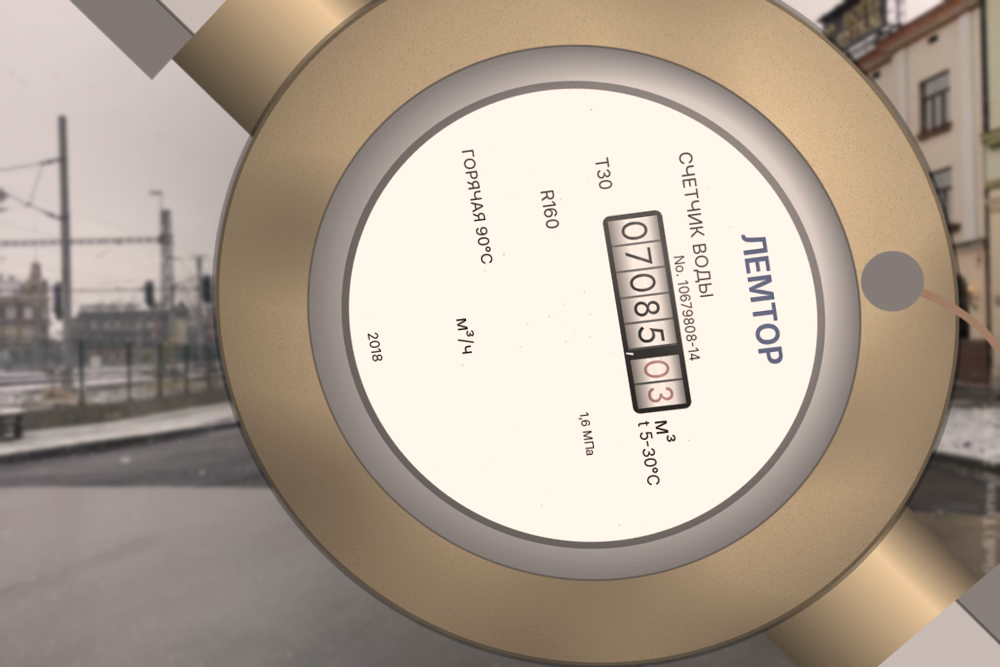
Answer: 7085.03 m³
